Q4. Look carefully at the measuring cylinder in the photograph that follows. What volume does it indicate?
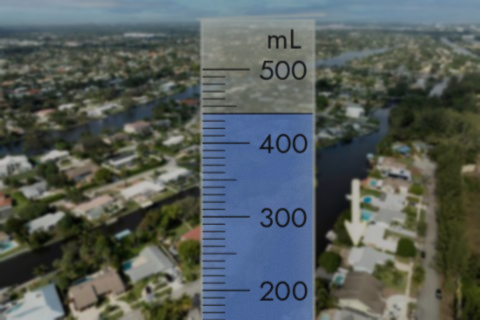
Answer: 440 mL
